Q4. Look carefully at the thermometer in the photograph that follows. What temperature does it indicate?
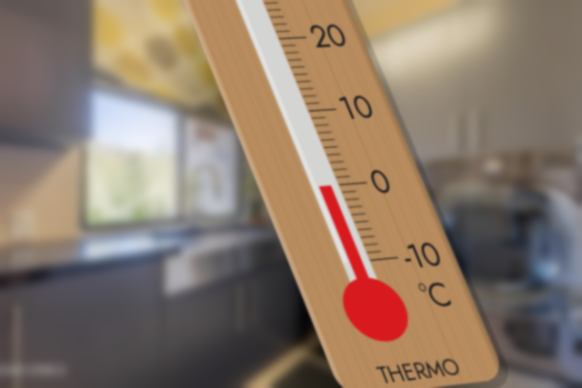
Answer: 0 °C
